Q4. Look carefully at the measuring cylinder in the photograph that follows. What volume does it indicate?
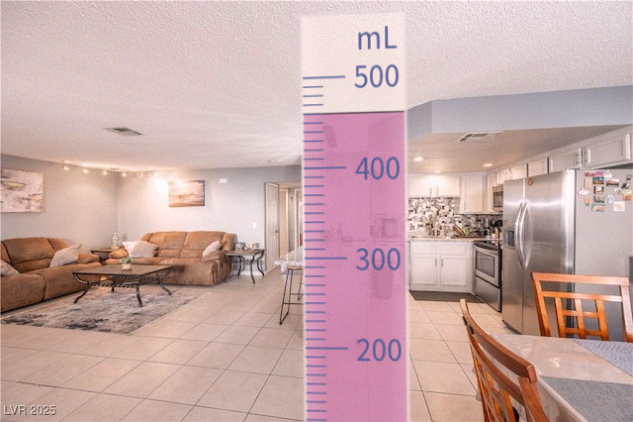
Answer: 460 mL
